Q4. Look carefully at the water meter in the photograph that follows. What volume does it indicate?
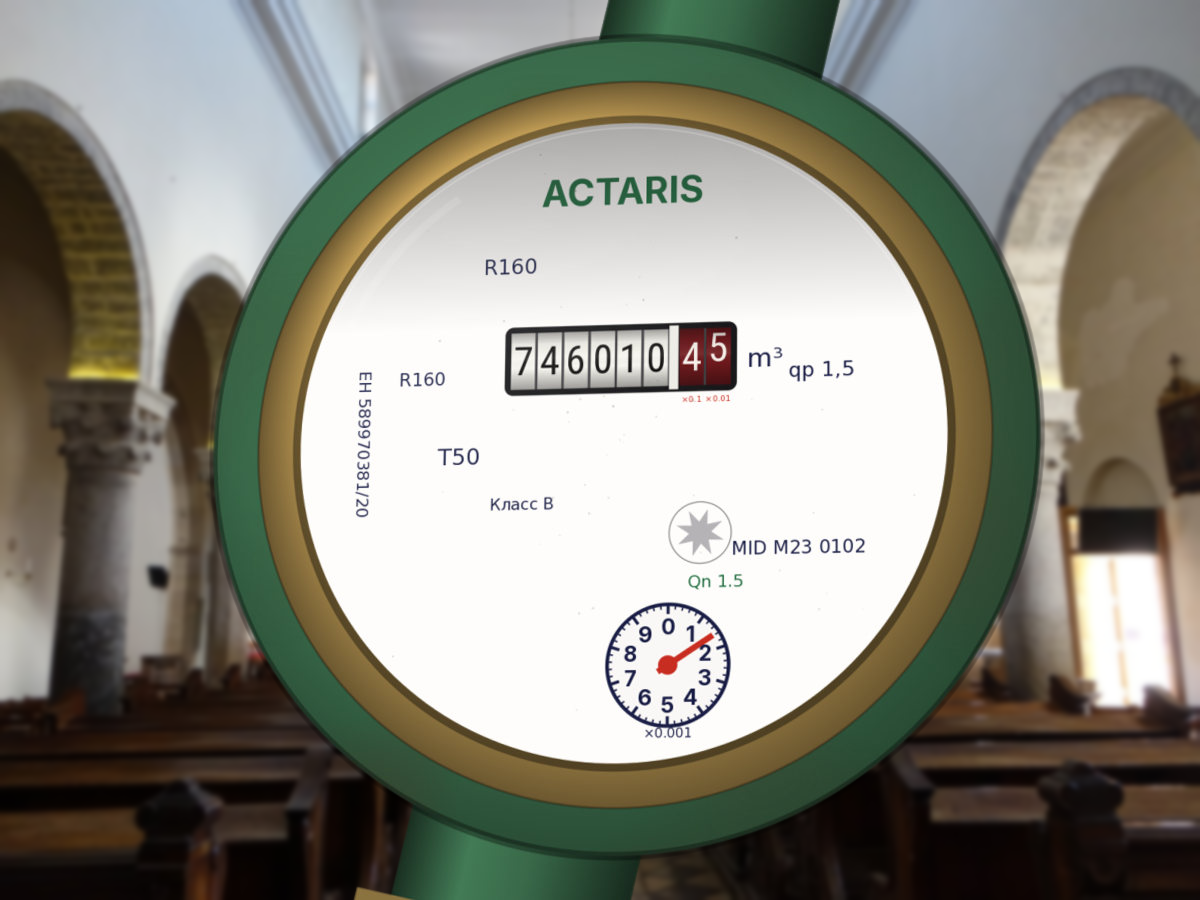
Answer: 746010.451 m³
